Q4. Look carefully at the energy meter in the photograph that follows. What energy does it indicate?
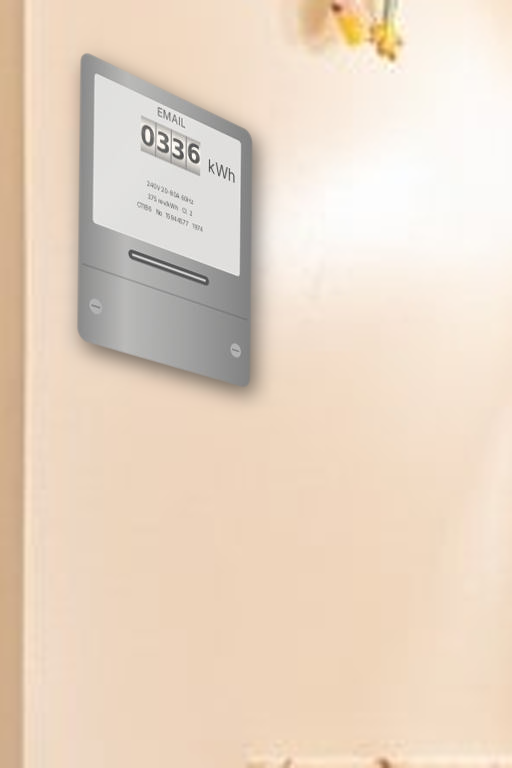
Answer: 336 kWh
